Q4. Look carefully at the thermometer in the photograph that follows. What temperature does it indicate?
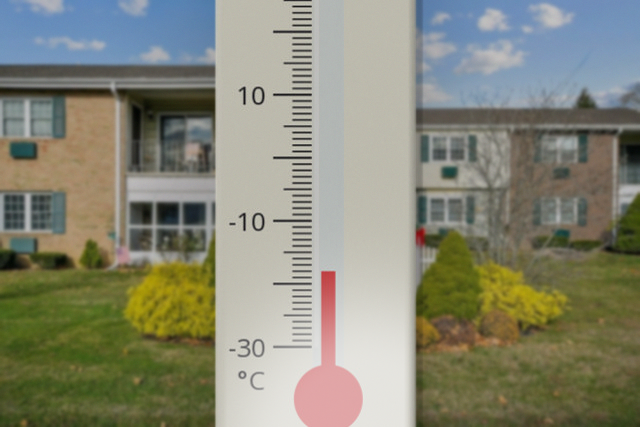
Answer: -18 °C
